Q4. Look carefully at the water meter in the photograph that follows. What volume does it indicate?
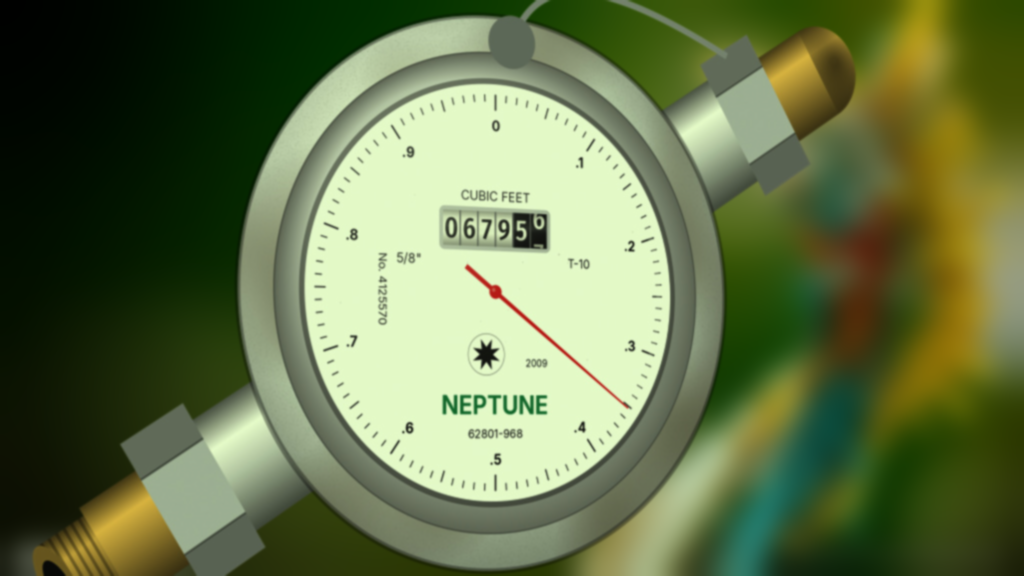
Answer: 67956.35 ft³
